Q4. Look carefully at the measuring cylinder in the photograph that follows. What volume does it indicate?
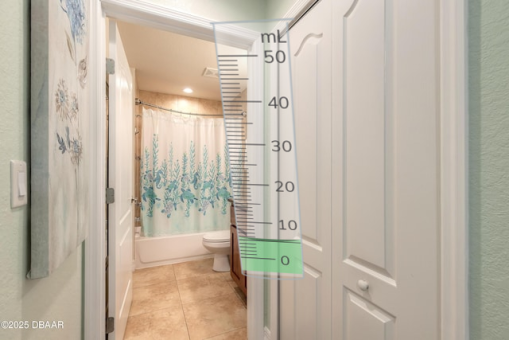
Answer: 5 mL
